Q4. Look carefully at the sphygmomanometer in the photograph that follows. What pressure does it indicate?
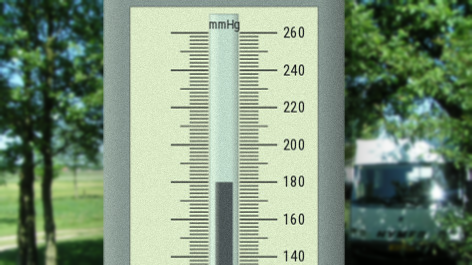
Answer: 180 mmHg
